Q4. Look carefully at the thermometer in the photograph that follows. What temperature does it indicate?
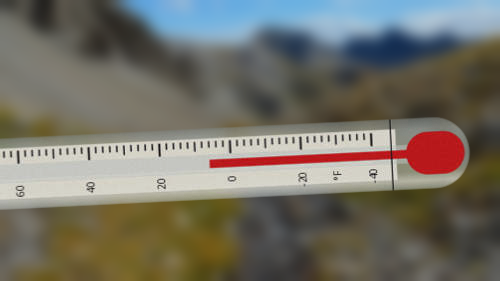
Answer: 6 °F
